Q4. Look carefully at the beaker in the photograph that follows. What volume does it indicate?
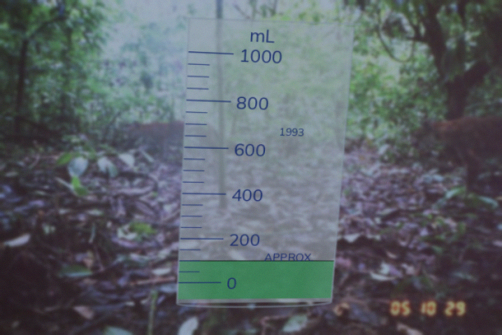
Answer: 100 mL
